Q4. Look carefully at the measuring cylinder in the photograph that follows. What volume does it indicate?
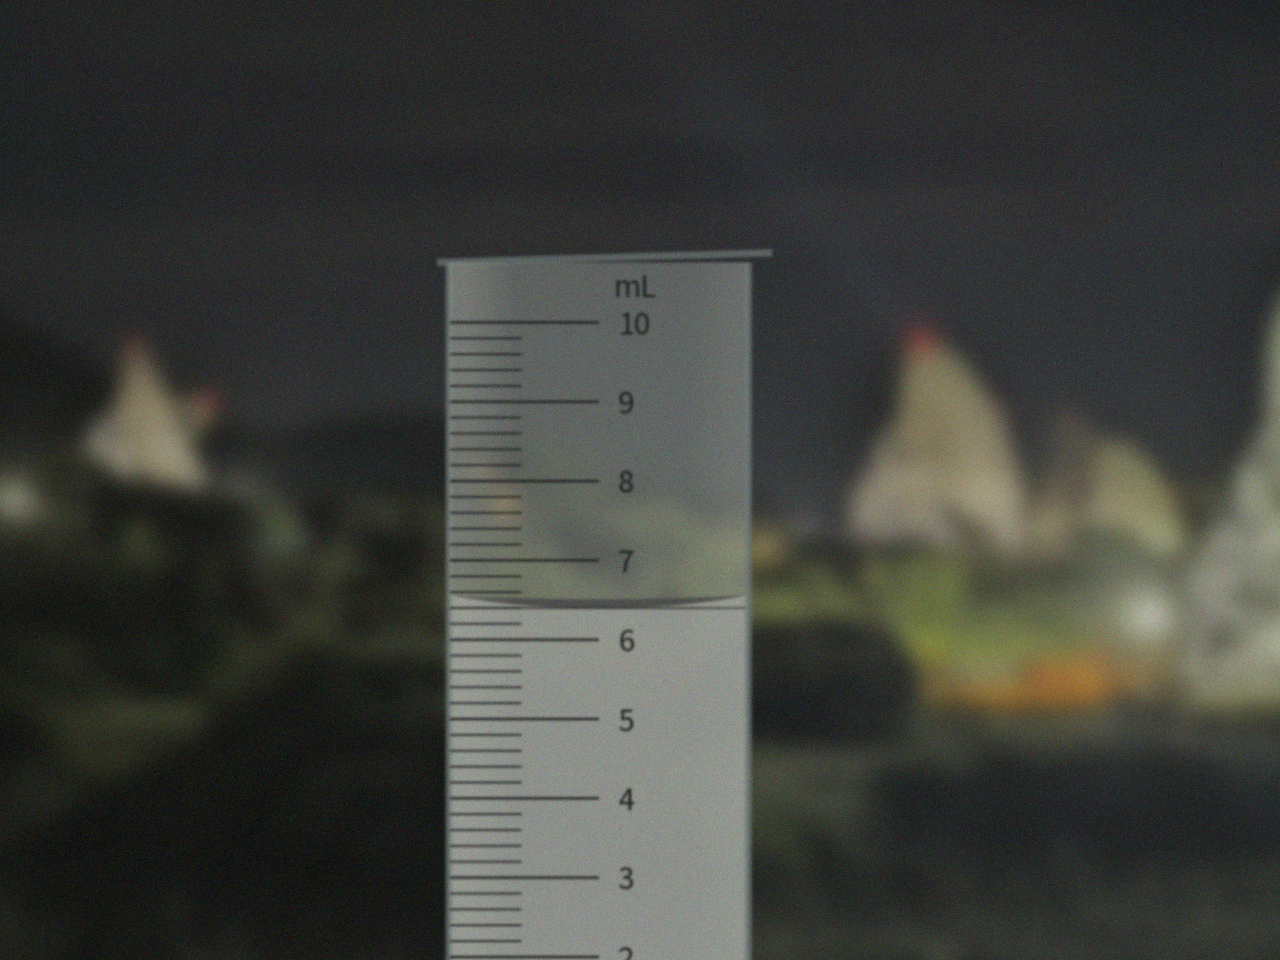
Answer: 6.4 mL
